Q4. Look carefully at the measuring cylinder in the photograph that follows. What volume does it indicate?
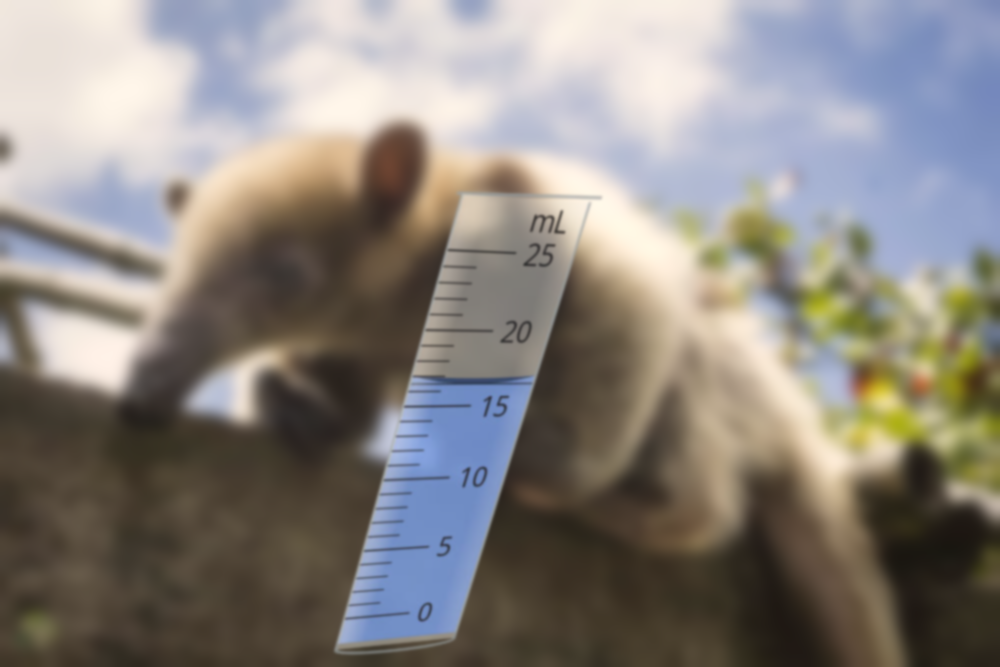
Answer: 16.5 mL
